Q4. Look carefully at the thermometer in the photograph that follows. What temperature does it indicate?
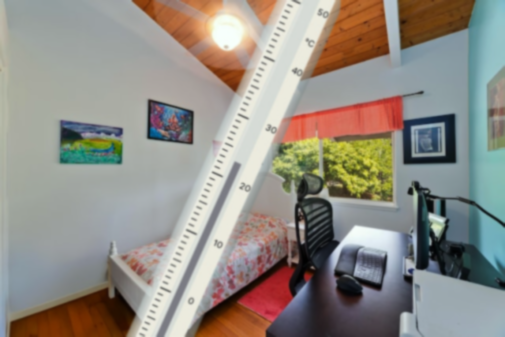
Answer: 23 °C
